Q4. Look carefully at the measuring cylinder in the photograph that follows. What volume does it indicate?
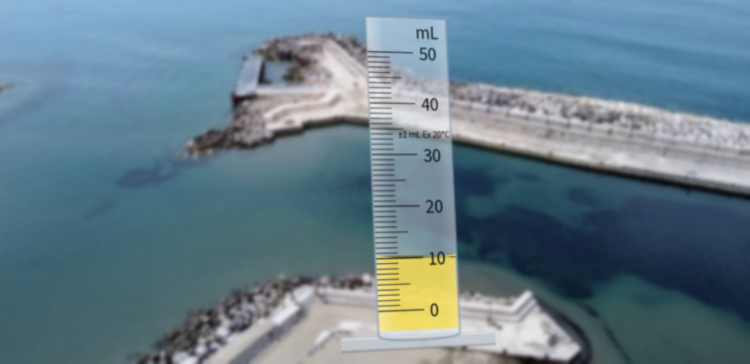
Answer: 10 mL
